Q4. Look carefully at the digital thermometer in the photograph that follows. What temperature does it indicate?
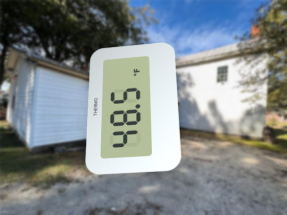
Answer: 48.5 °F
